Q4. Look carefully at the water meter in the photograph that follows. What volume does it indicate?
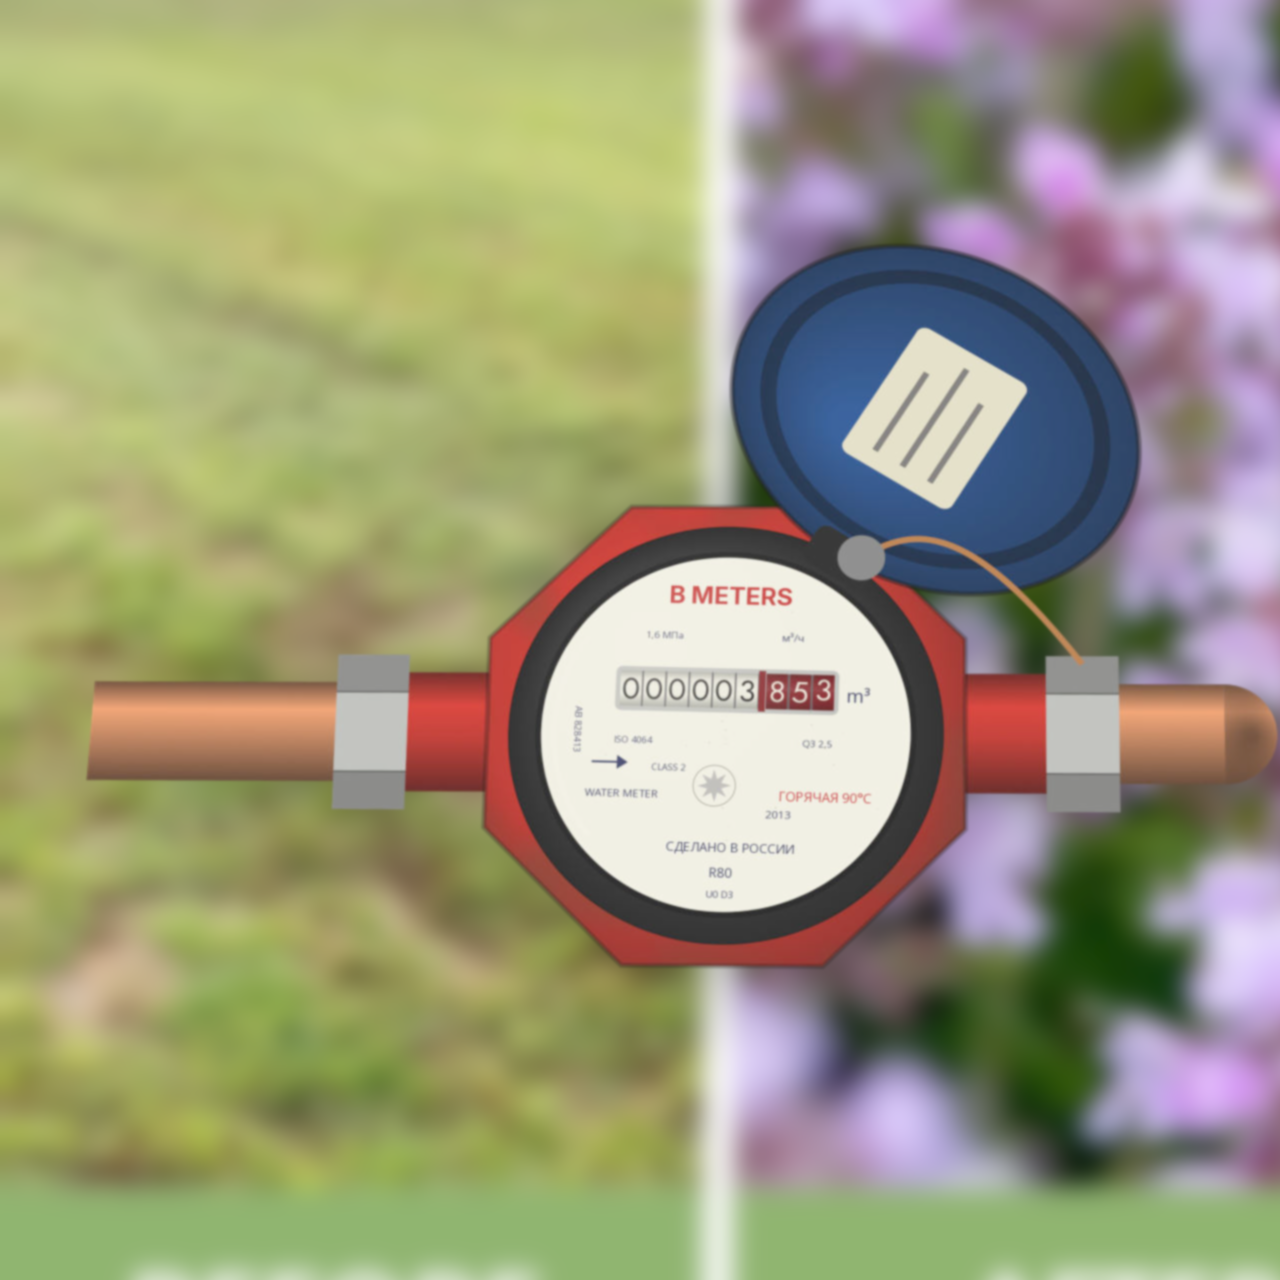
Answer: 3.853 m³
